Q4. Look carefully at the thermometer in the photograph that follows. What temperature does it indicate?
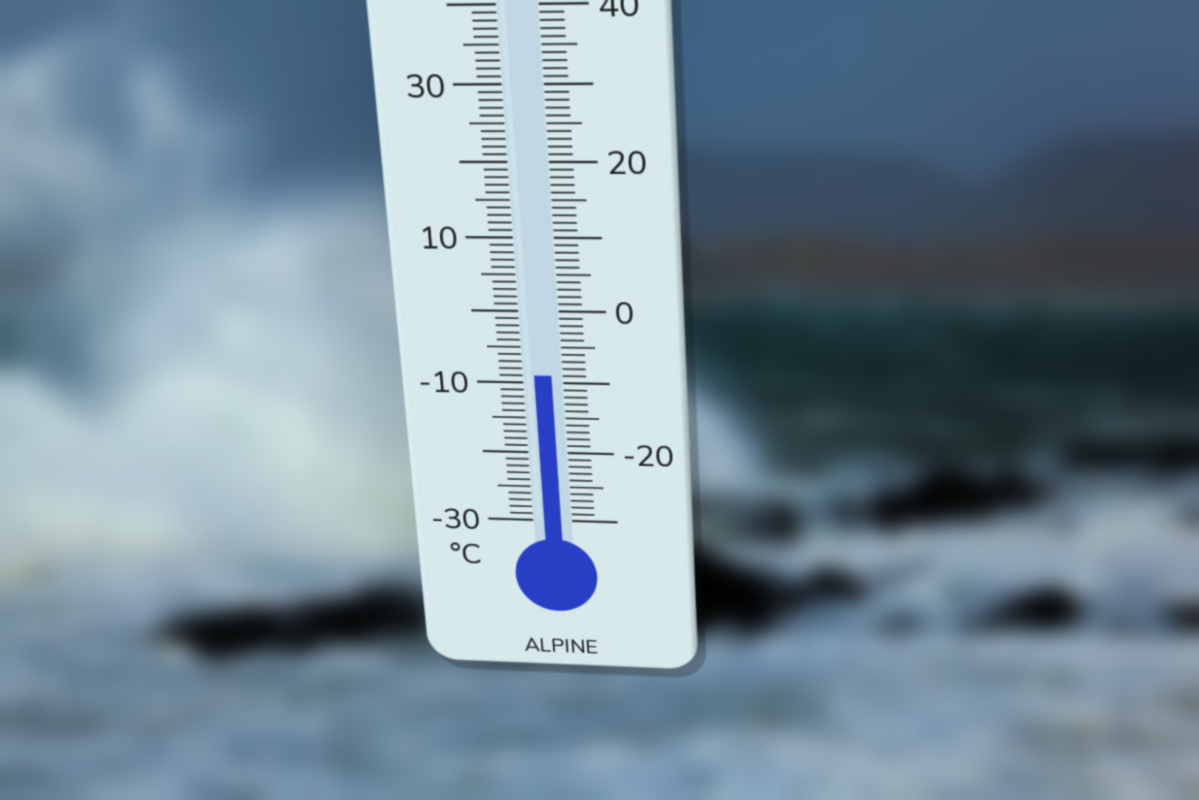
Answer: -9 °C
